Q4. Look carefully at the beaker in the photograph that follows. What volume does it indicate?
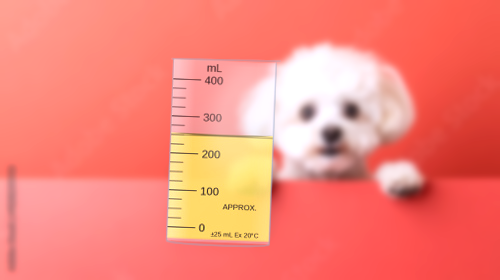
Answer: 250 mL
